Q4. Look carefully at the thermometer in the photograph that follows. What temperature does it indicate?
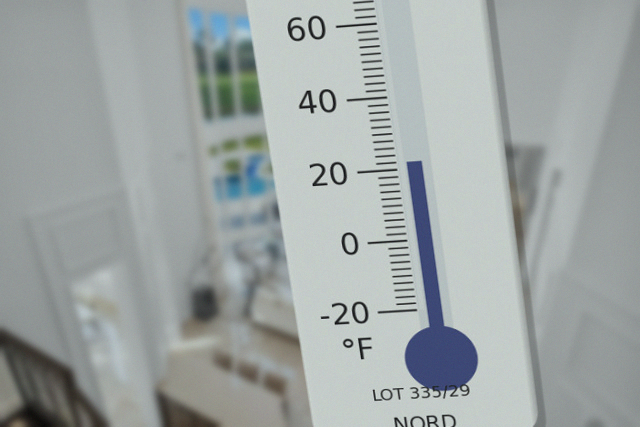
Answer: 22 °F
